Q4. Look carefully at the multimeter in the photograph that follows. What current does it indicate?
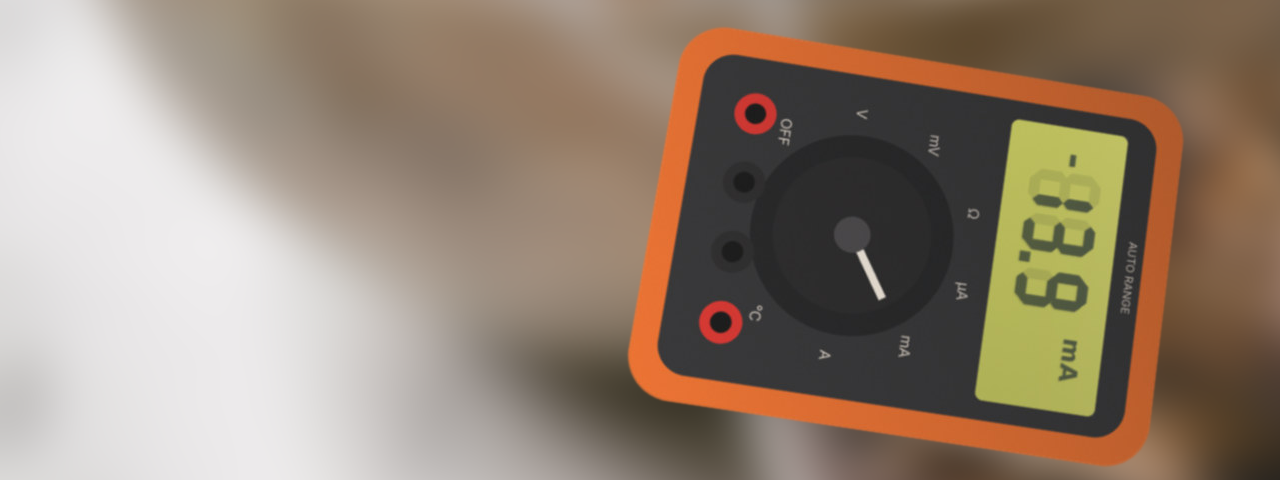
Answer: -13.9 mA
